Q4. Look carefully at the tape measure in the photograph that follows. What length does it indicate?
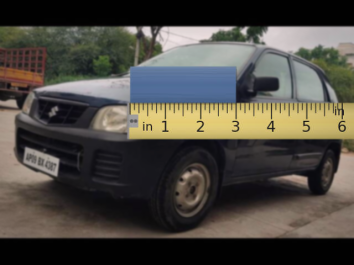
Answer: 3 in
